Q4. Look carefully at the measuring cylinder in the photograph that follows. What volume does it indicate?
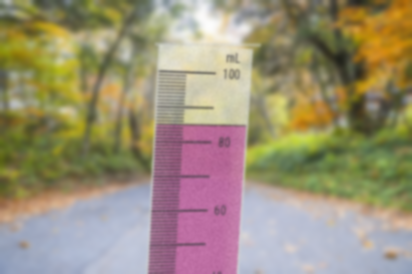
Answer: 85 mL
